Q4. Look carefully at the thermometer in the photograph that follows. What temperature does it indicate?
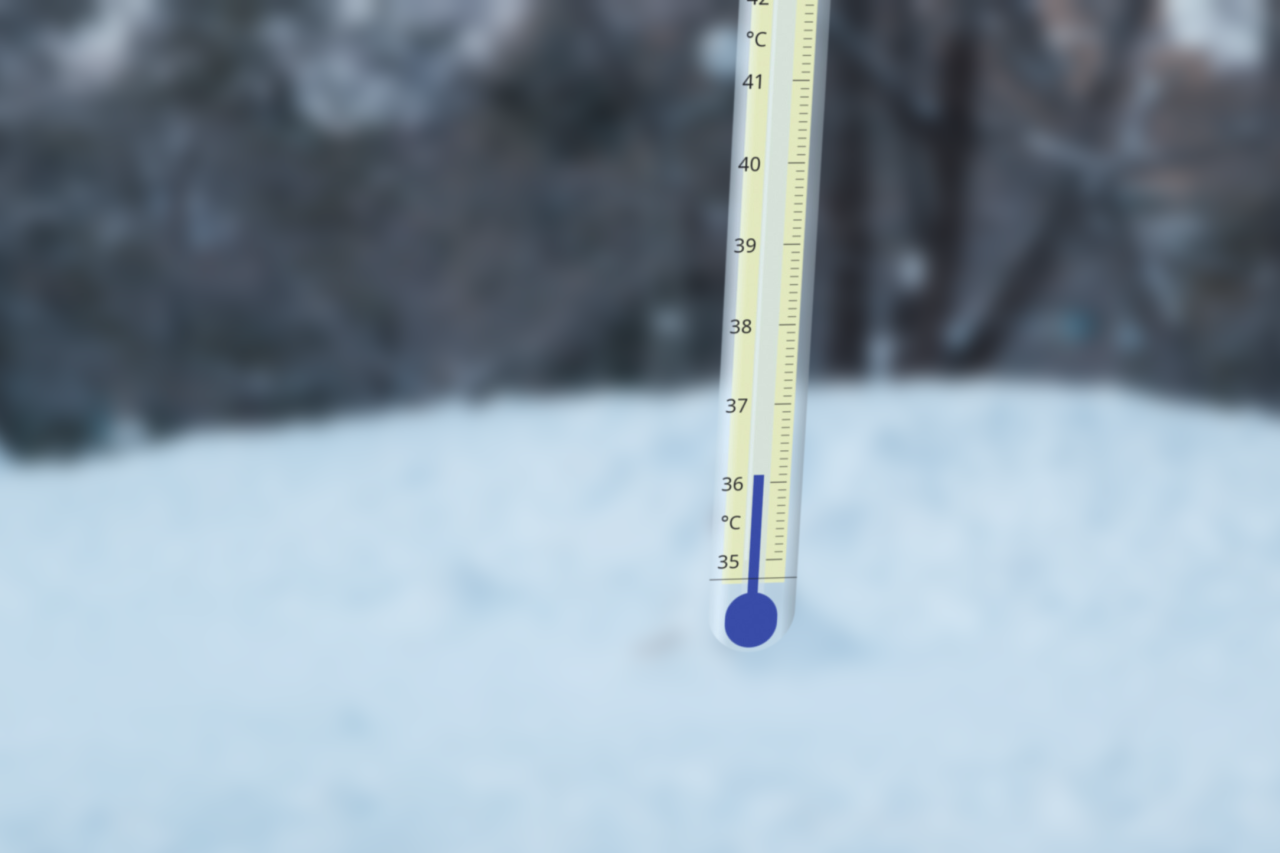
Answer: 36.1 °C
